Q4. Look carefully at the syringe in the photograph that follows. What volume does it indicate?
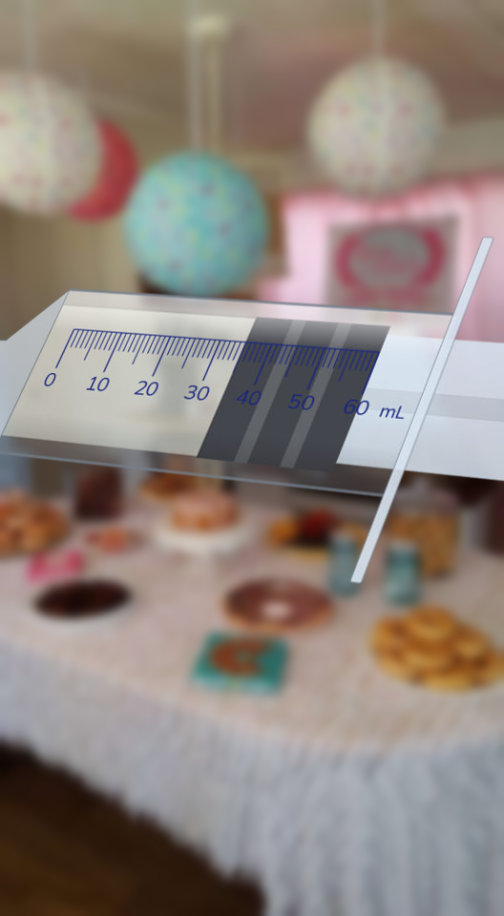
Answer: 35 mL
